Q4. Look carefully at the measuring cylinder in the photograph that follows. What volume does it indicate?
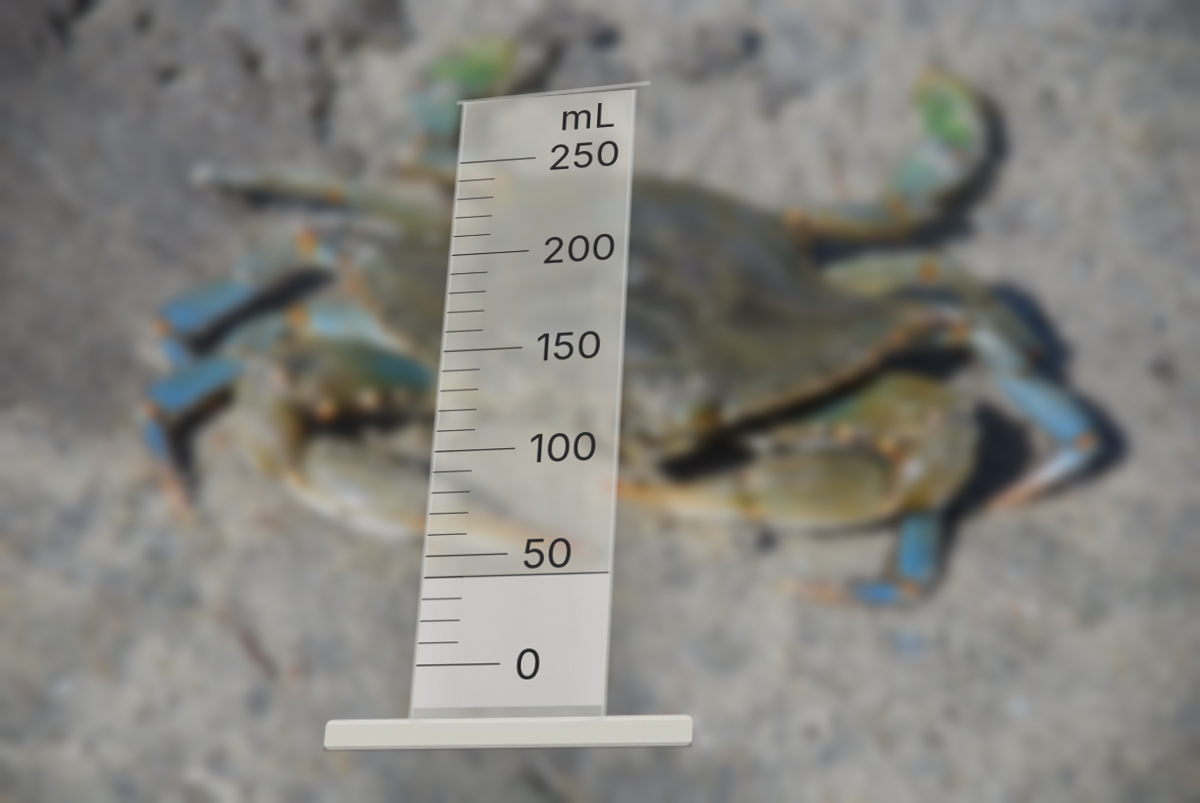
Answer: 40 mL
